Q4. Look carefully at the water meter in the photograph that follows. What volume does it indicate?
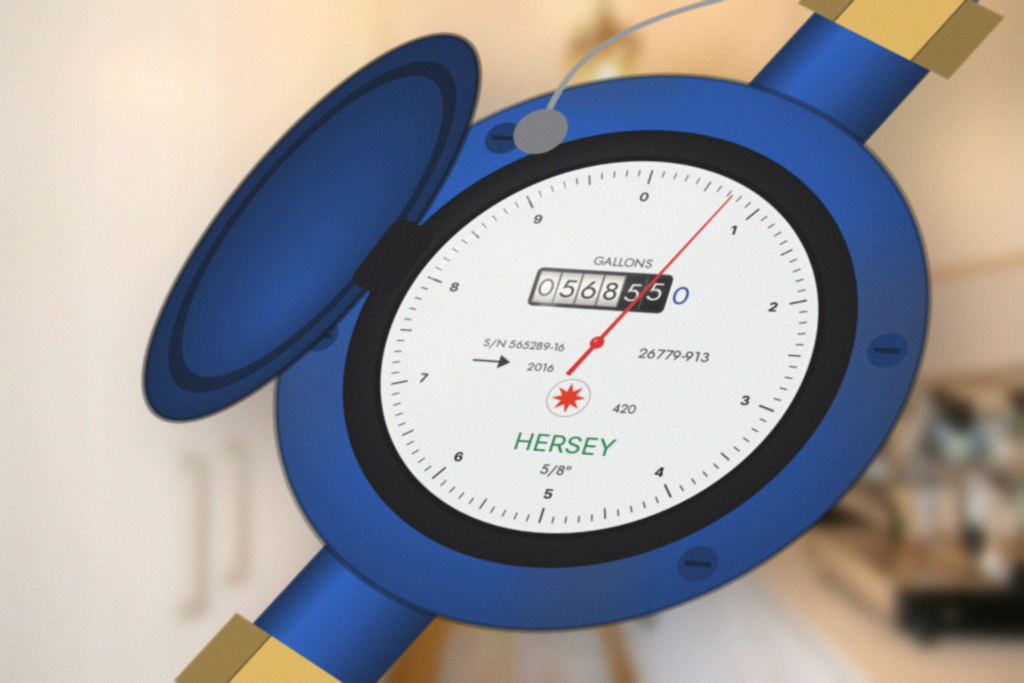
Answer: 568550.7 gal
